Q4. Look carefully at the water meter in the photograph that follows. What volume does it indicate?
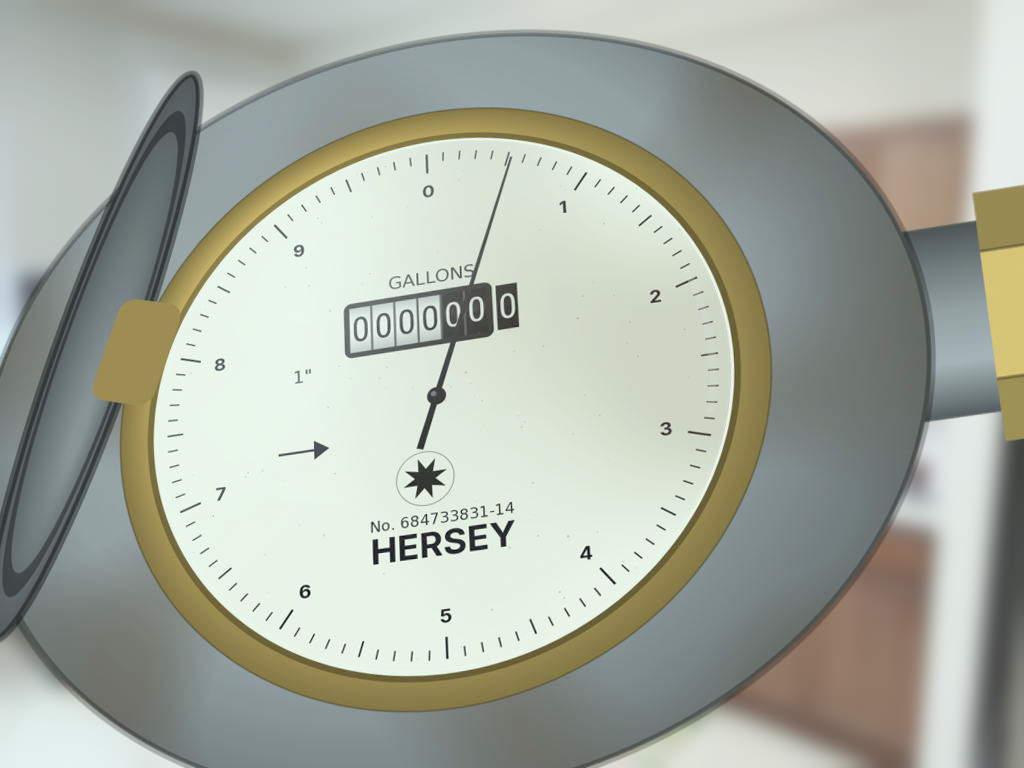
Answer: 0.5 gal
